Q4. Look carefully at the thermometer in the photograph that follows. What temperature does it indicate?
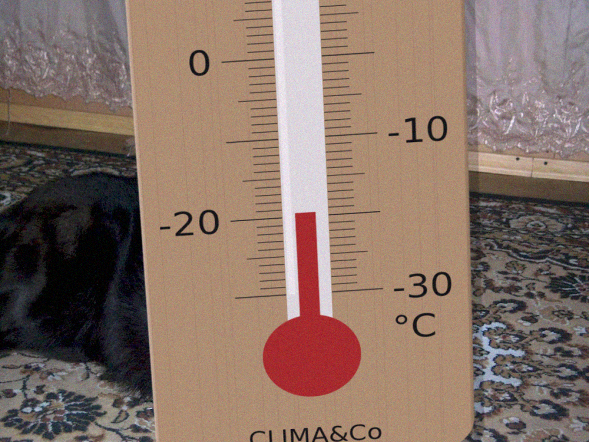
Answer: -19.5 °C
